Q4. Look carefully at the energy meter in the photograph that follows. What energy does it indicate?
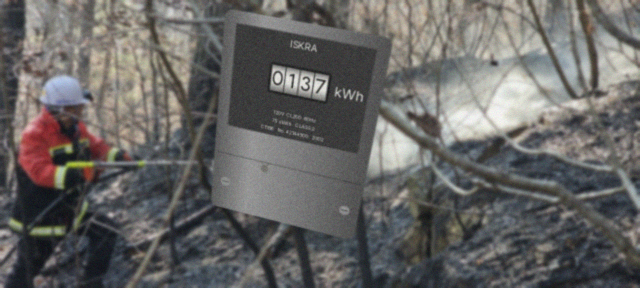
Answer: 137 kWh
